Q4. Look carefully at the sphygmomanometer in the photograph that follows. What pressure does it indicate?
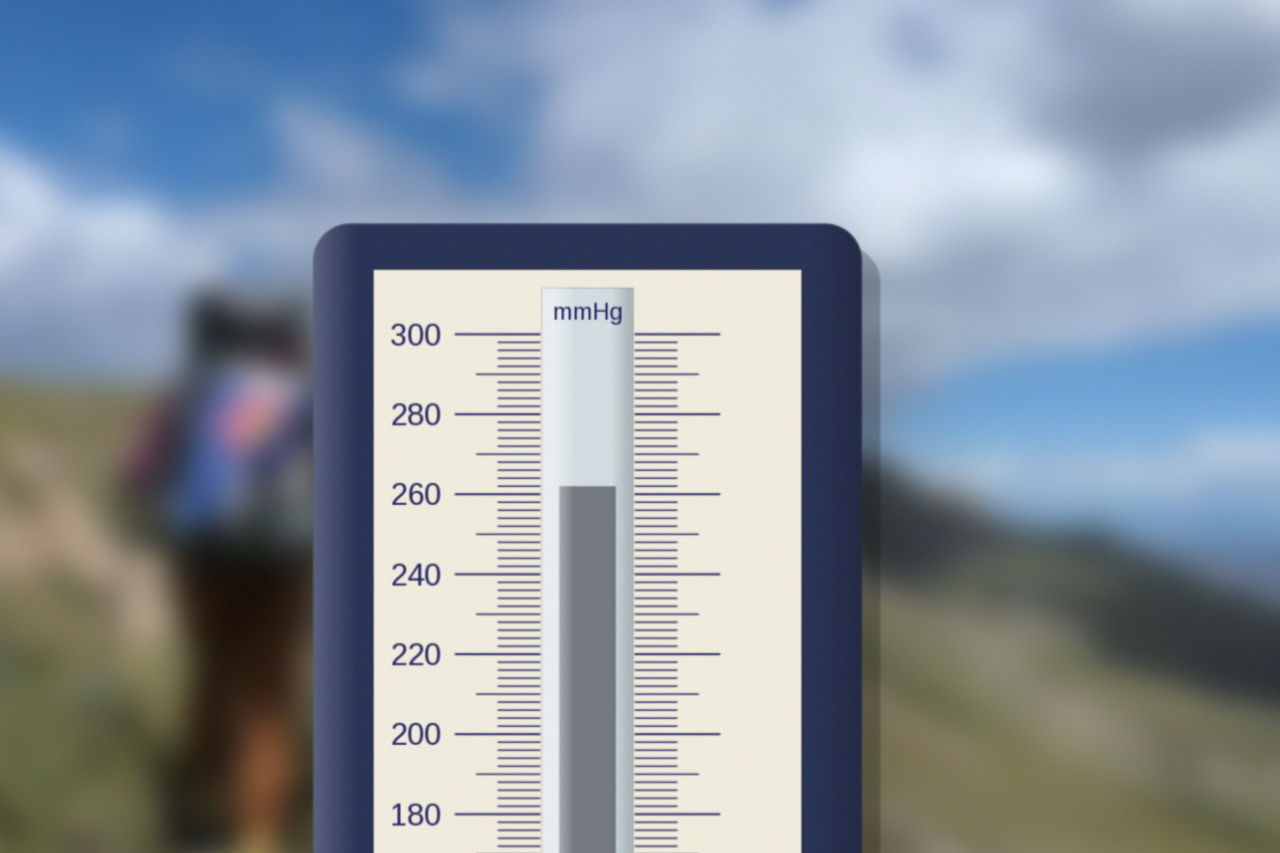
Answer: 262 mmHg
